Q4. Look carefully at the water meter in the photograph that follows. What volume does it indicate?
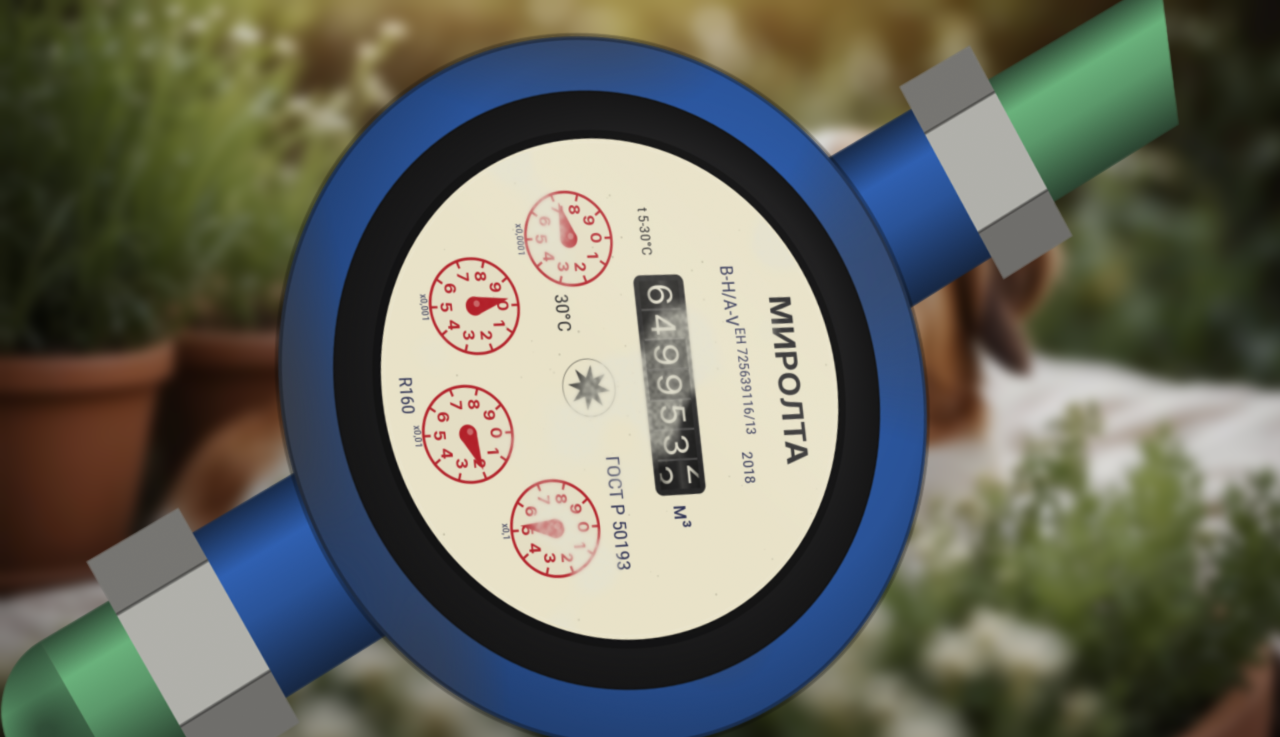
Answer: 6499532.5197 m³
